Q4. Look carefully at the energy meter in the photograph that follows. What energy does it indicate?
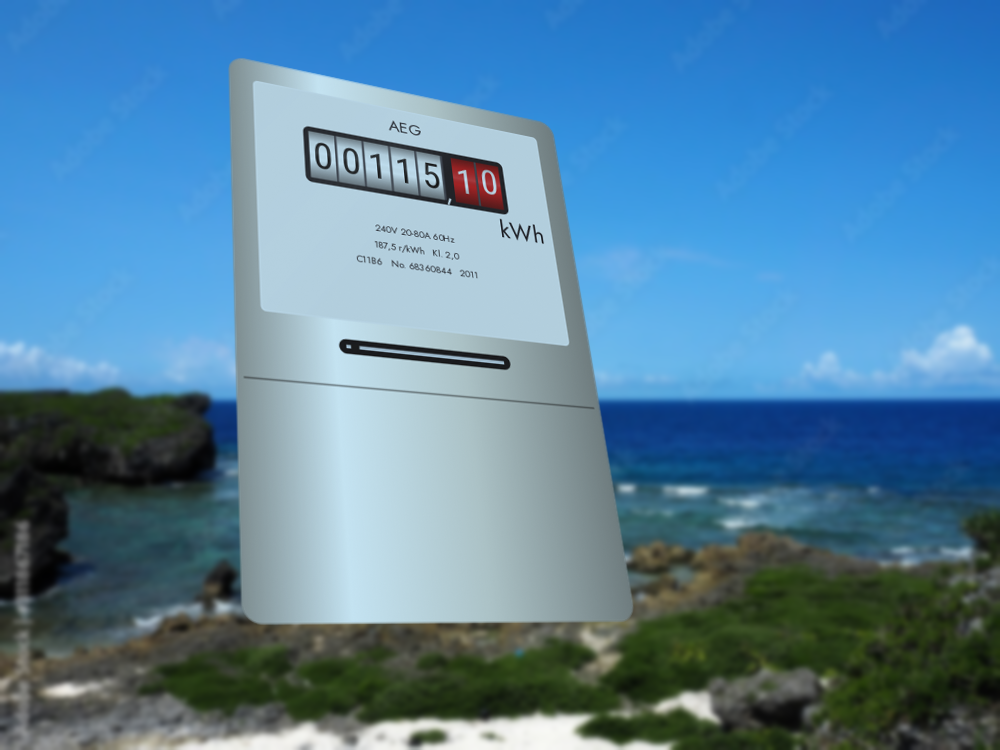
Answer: 115.10 kWh
